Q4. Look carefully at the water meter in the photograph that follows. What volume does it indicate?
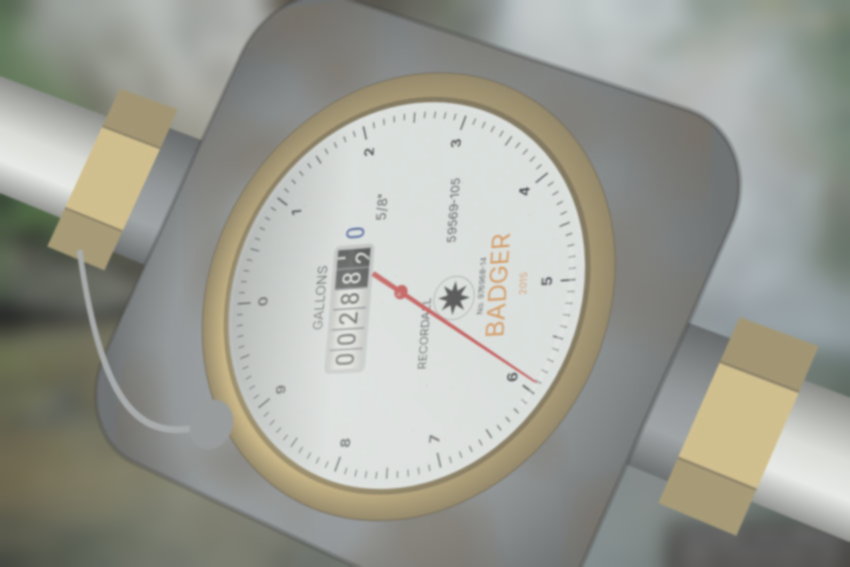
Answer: 28815.9 gal
